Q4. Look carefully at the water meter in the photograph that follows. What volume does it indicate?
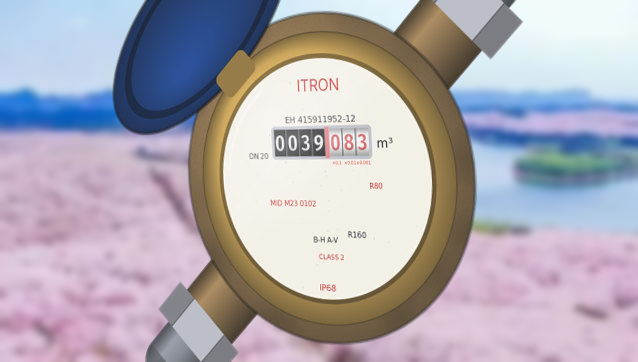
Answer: 39.083 m³
